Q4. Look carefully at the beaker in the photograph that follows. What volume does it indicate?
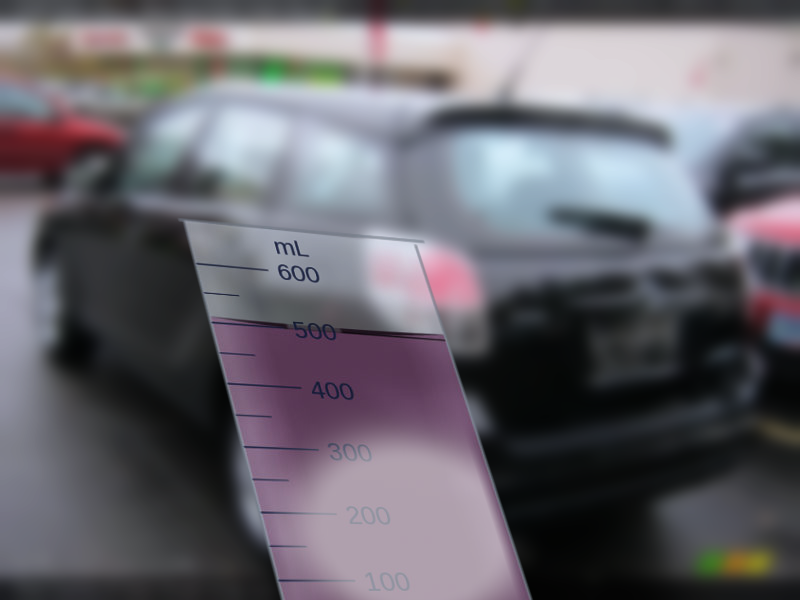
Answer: 500 mL
